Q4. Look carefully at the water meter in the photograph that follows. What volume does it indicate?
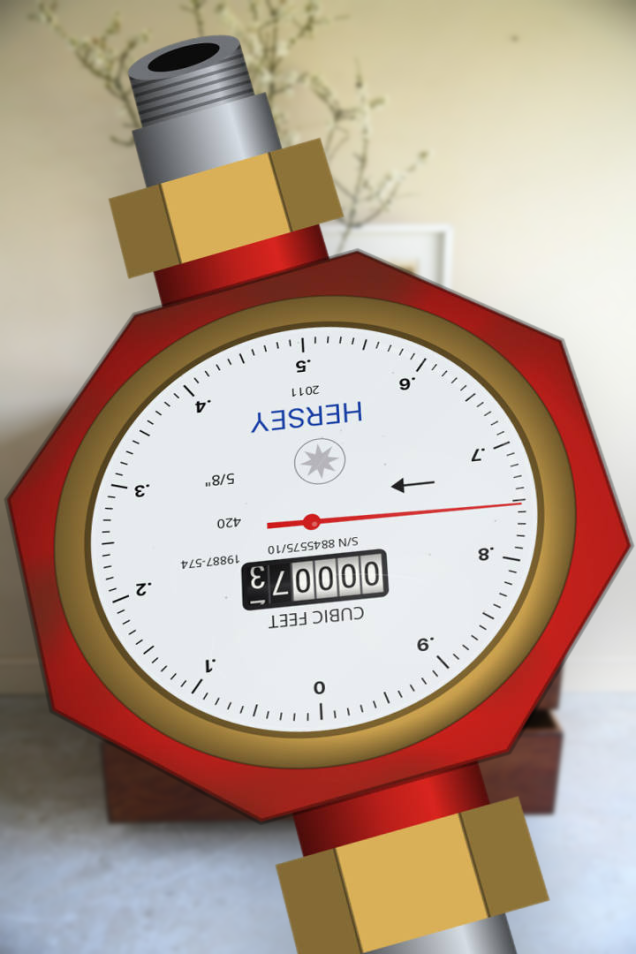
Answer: 72.75 ft³
